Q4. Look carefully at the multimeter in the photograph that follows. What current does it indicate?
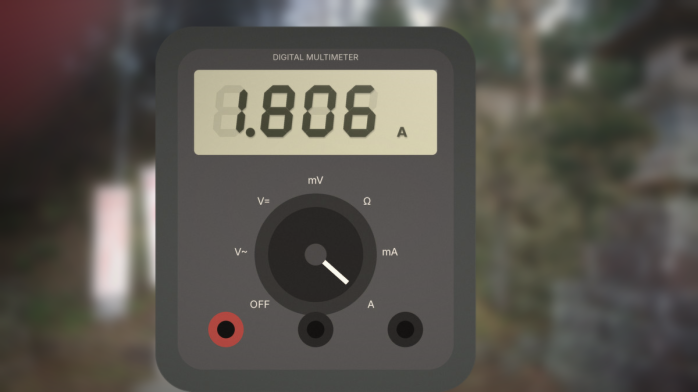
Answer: 1.806 A
